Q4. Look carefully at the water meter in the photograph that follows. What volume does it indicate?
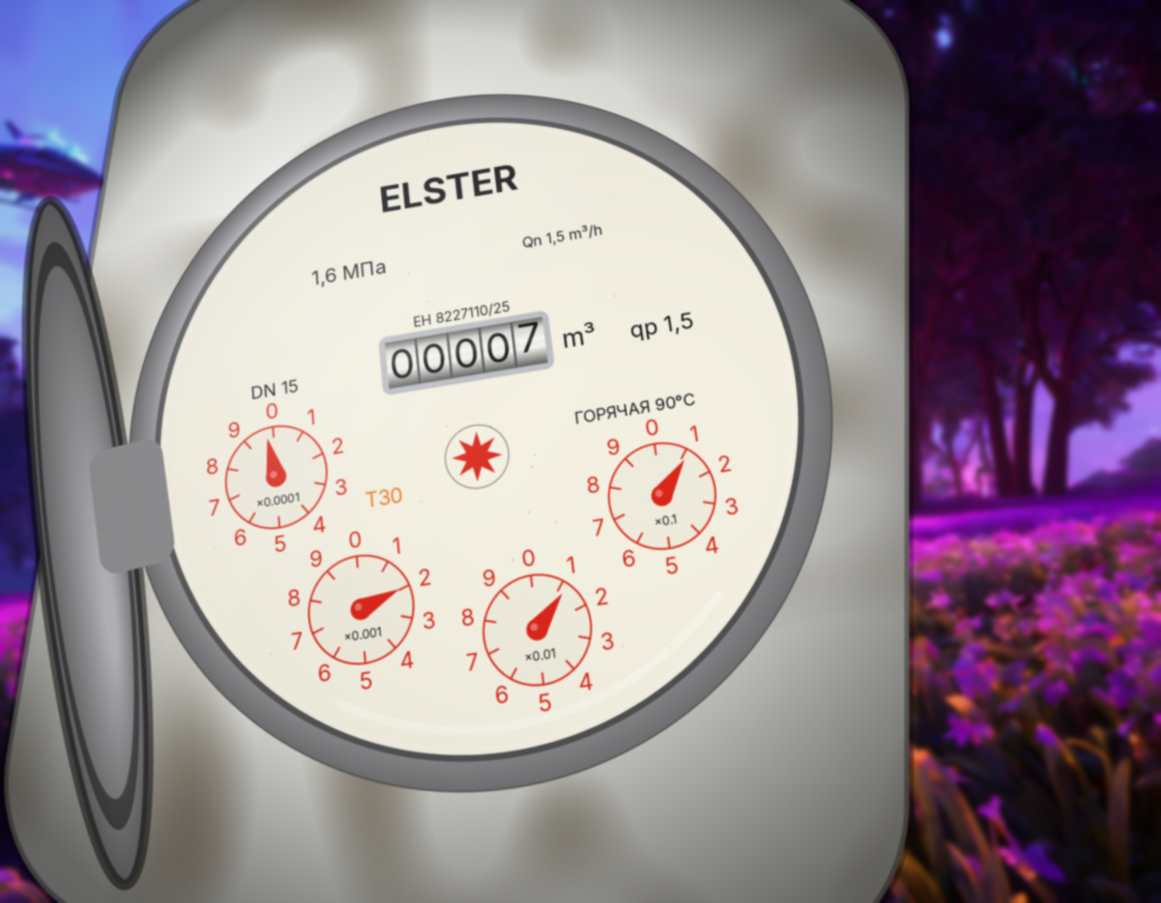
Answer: 7.1119 m³
